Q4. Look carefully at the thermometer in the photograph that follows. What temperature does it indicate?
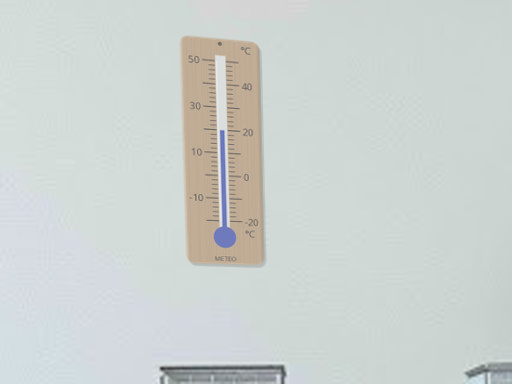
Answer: 20 °C
